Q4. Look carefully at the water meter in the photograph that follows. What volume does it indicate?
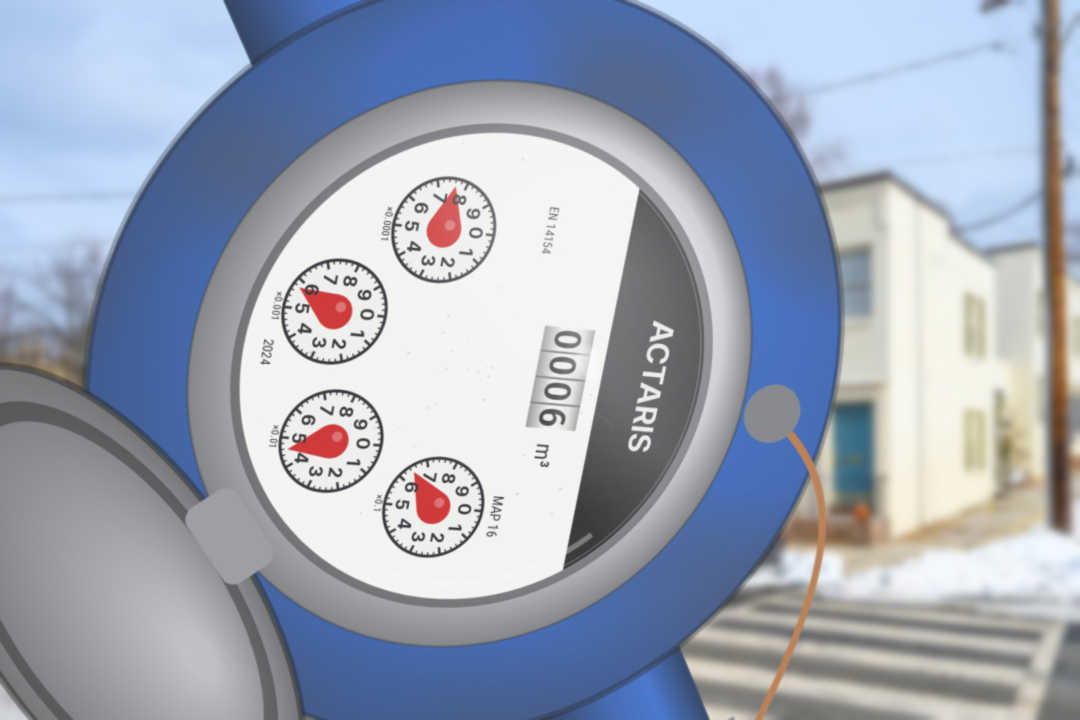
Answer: 6.6457 m³
